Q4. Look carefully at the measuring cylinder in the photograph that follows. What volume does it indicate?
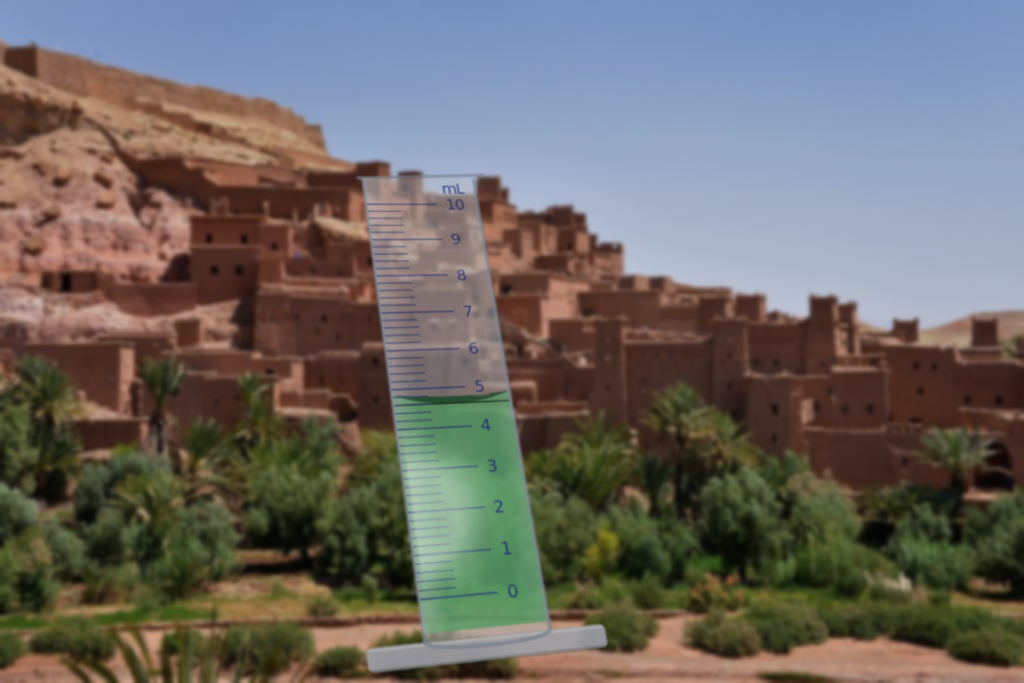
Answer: 4.6 mL
